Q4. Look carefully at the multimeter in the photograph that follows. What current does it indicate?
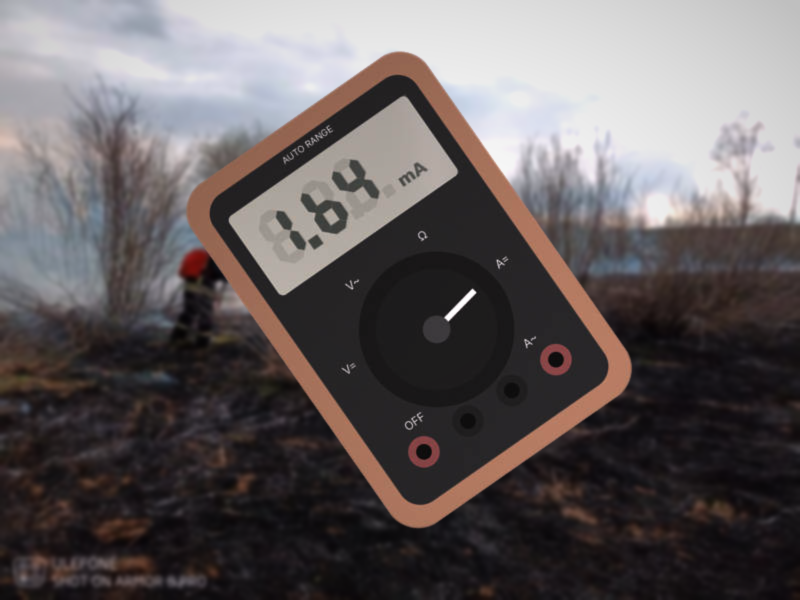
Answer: 1.64 mA
